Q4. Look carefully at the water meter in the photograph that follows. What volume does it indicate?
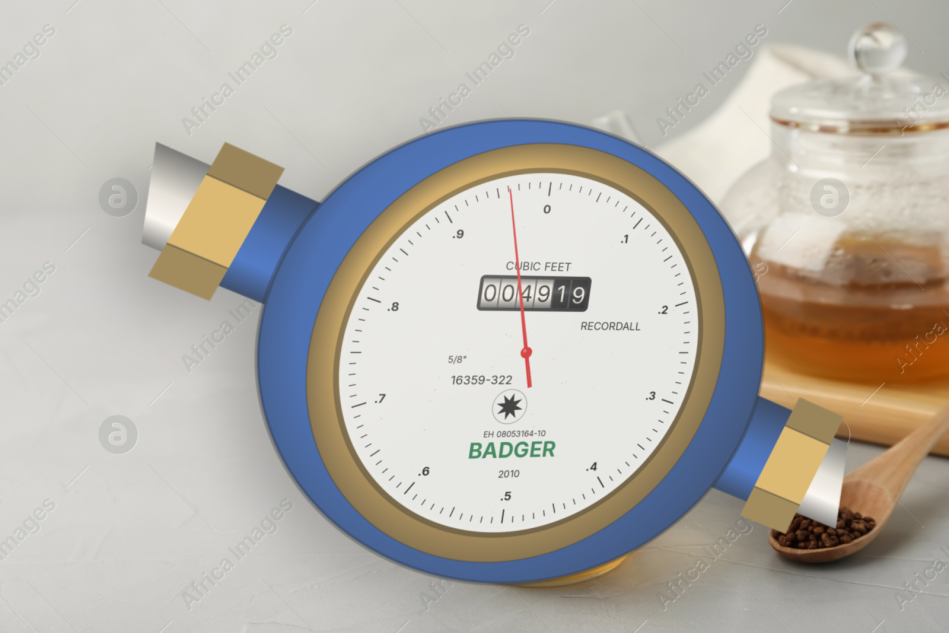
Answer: 4918.96 ft³
